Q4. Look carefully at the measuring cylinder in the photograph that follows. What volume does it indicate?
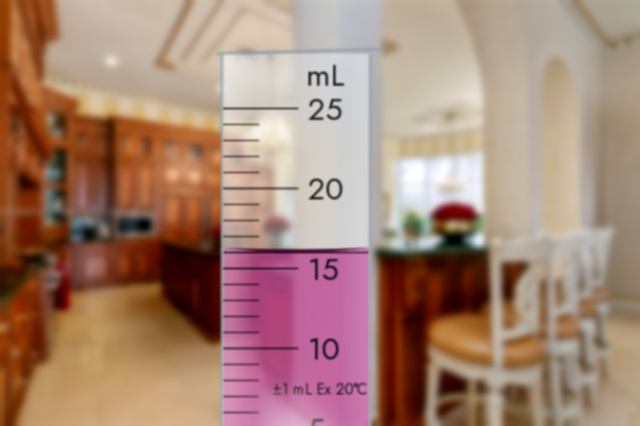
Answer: 16 mL
